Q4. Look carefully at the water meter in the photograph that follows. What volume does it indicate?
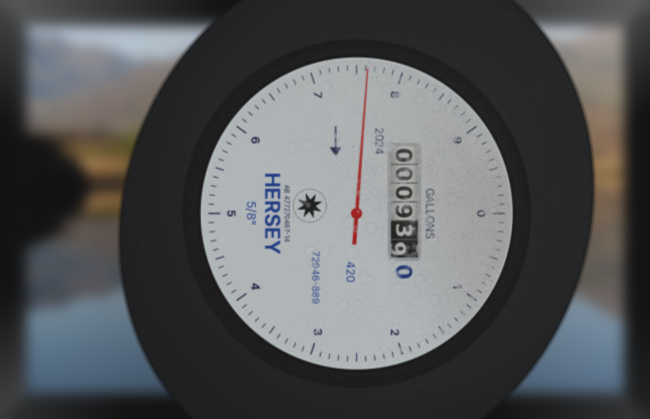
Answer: 9387.6 gal
